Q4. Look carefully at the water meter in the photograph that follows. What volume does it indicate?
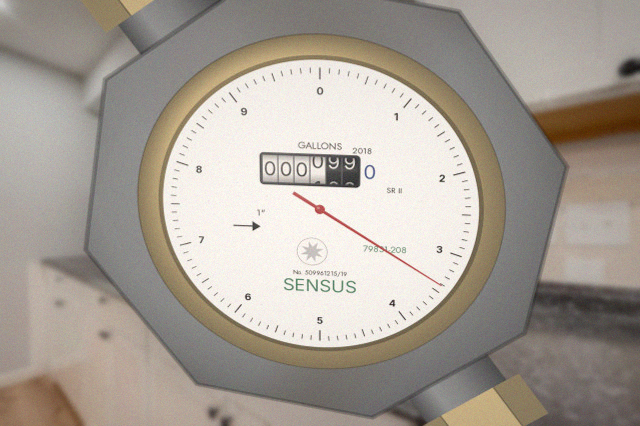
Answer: 993.4 gal
